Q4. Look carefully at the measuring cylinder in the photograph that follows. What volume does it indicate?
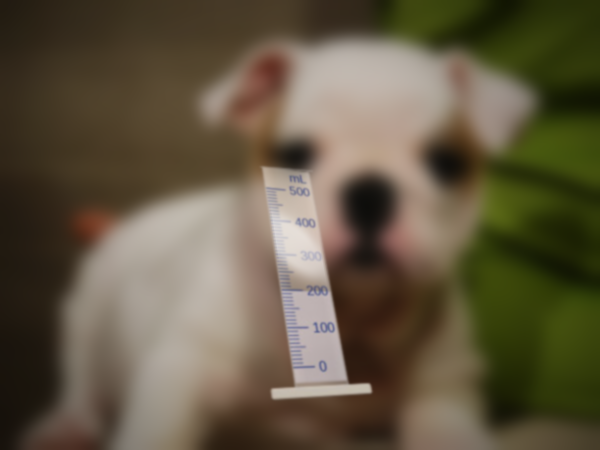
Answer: 200 mL
